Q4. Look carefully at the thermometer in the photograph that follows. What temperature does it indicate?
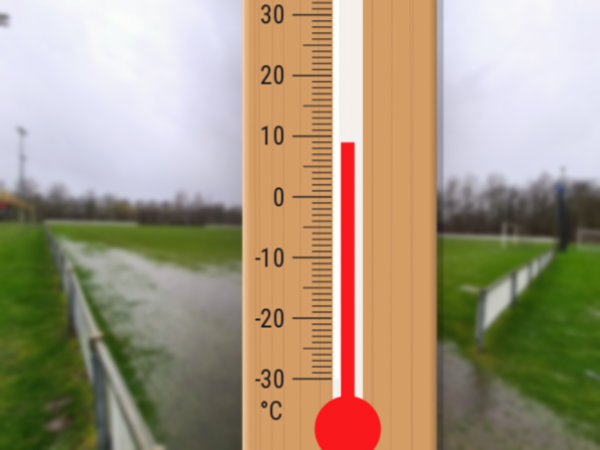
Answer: 9 °C
